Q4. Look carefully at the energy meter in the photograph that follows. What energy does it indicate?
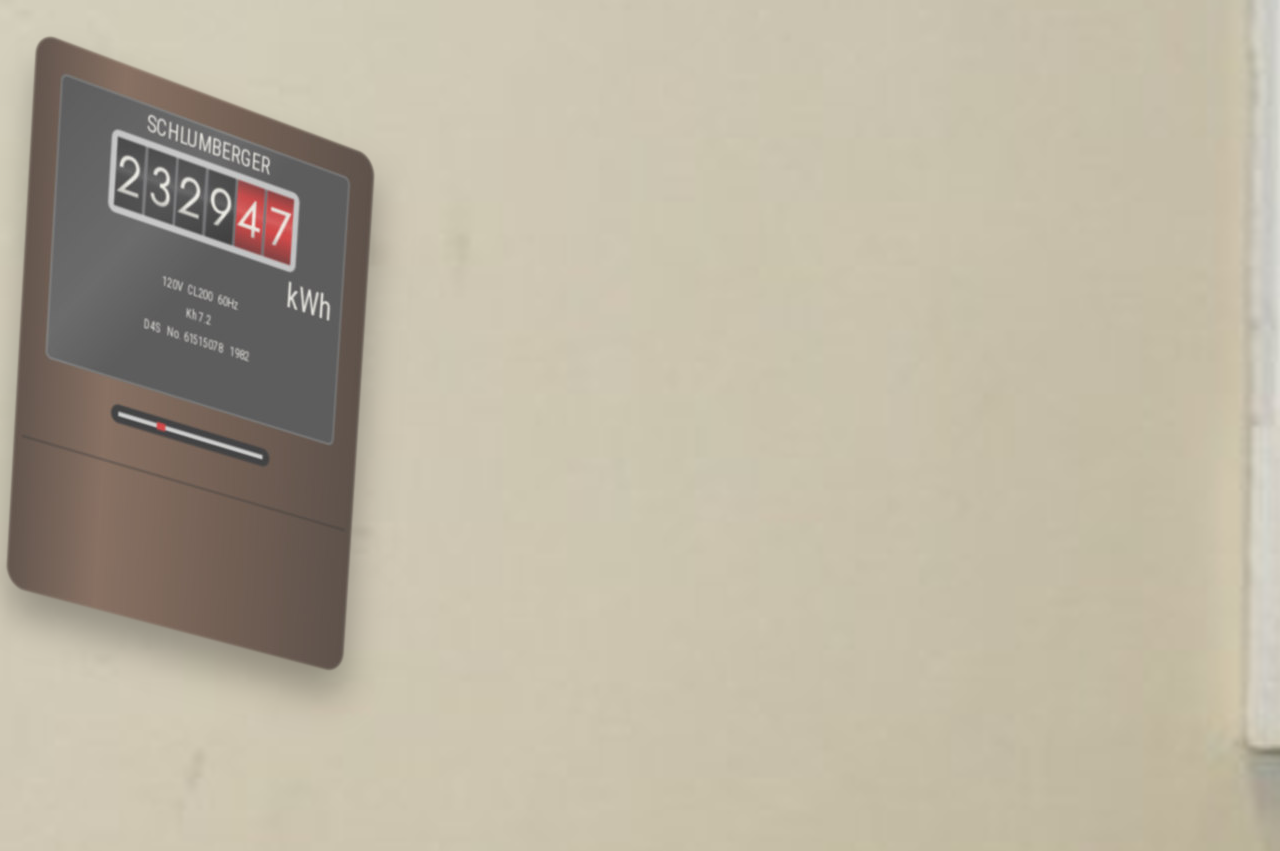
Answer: 2329.47 kWh
